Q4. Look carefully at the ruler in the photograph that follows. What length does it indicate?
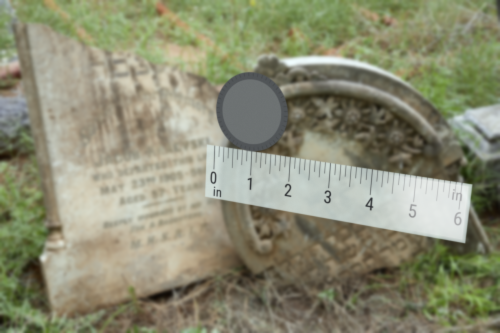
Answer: 1.875 in
